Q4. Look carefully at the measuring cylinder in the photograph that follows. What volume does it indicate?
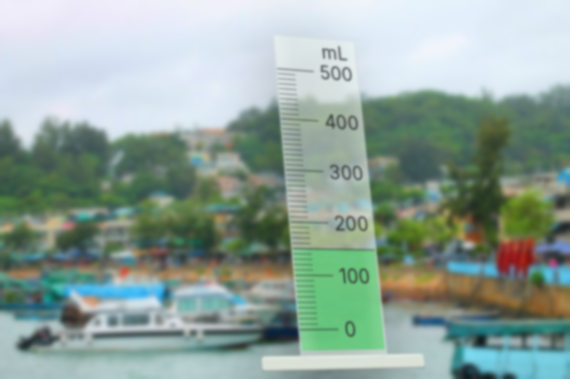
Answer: 150 mL
